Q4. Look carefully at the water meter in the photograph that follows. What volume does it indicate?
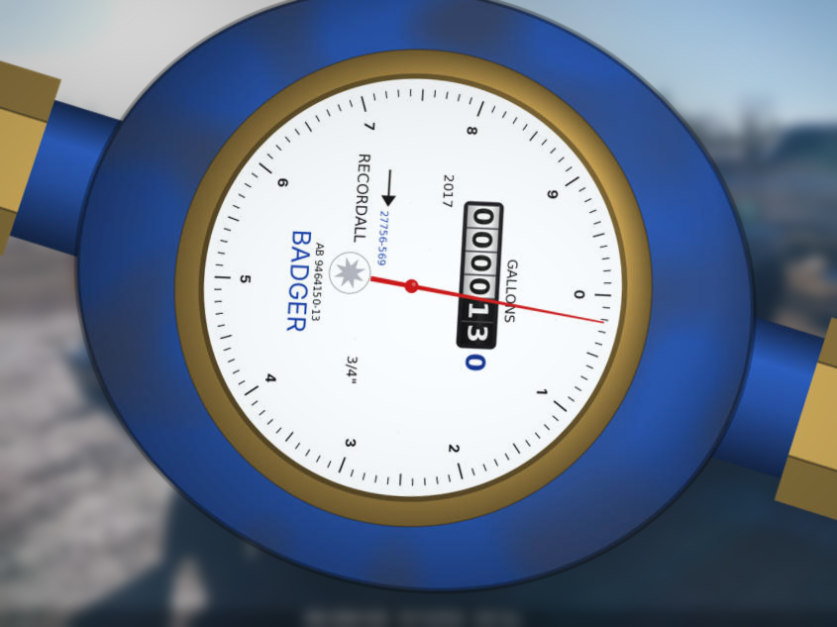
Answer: 130.2 gal
